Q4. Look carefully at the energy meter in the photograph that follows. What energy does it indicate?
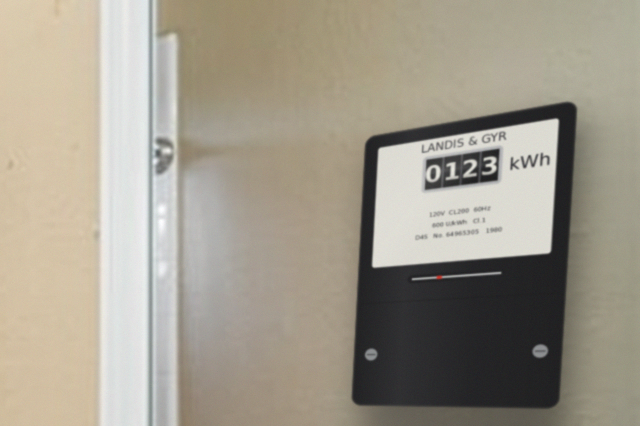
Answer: 123 kWh
